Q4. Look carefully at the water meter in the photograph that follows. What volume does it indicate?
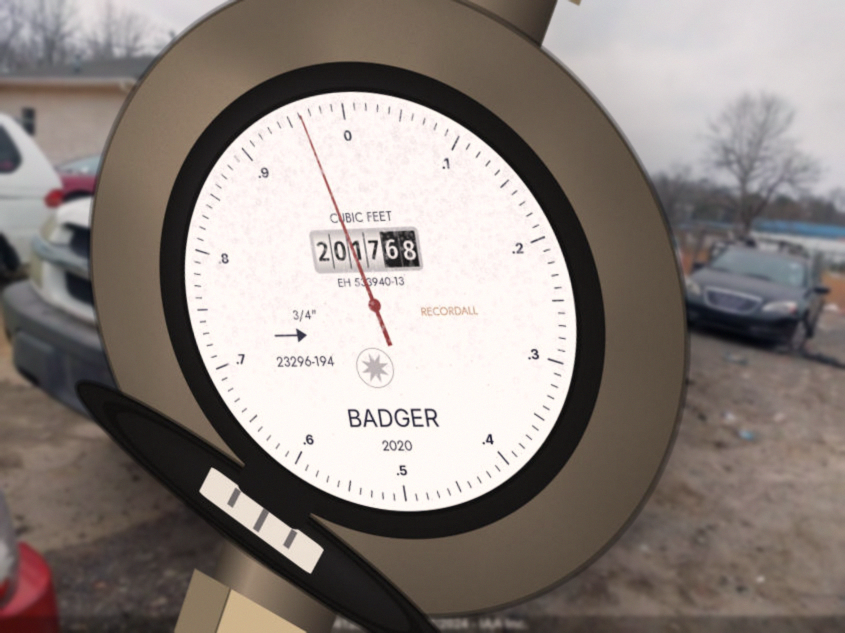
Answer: 201767.96 ft³
